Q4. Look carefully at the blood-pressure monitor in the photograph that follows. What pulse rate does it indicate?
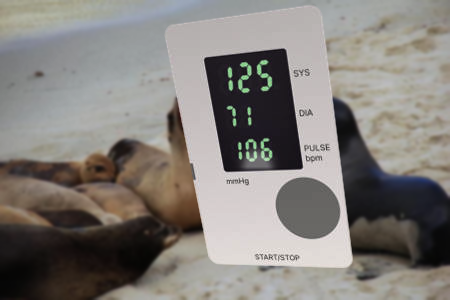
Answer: 106 bpm
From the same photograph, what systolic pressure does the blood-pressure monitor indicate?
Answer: 125 mmHg
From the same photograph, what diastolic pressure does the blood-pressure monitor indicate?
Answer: 71 mmHg
